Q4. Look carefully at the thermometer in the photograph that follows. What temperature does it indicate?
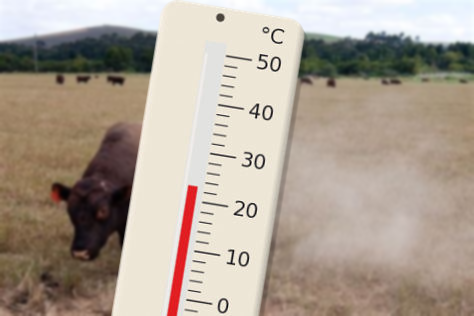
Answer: 23 °C
